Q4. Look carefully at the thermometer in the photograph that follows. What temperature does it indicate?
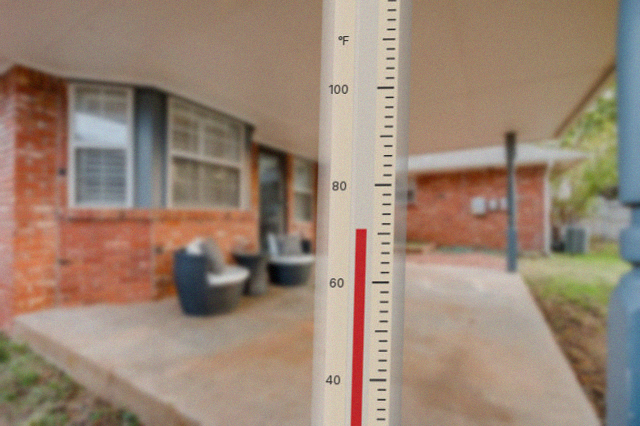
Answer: 71 °F
